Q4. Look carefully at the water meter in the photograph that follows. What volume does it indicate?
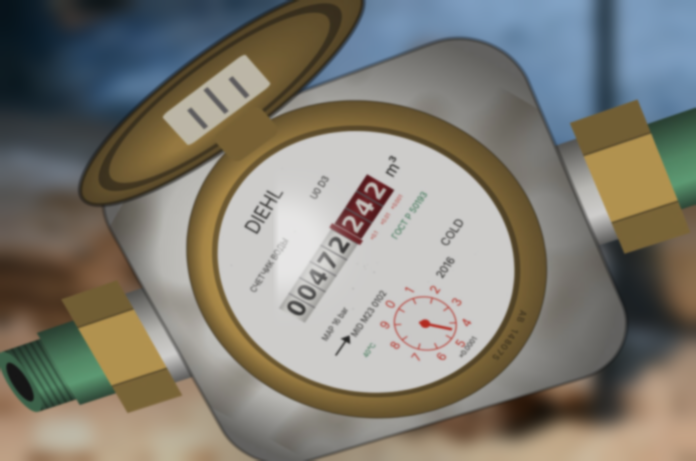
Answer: 472.2424 m³
